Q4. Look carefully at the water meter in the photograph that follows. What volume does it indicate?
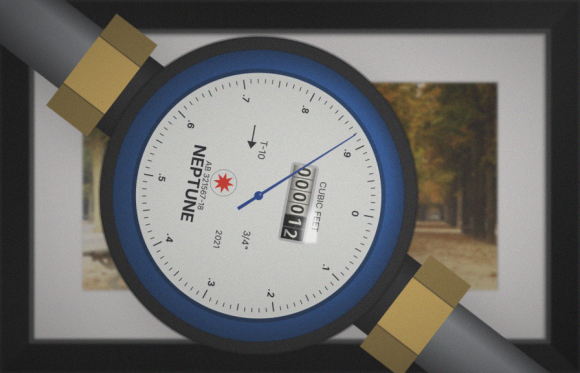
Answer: 11.88 ft³
